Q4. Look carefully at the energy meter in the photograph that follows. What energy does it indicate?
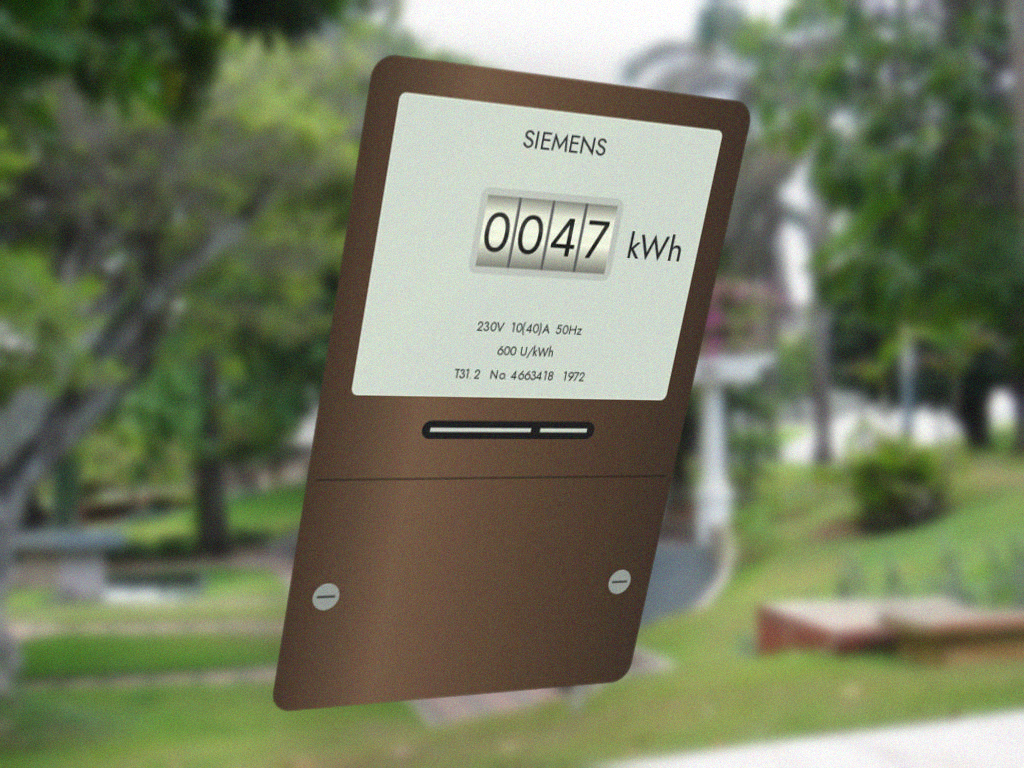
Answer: 47 kWh
